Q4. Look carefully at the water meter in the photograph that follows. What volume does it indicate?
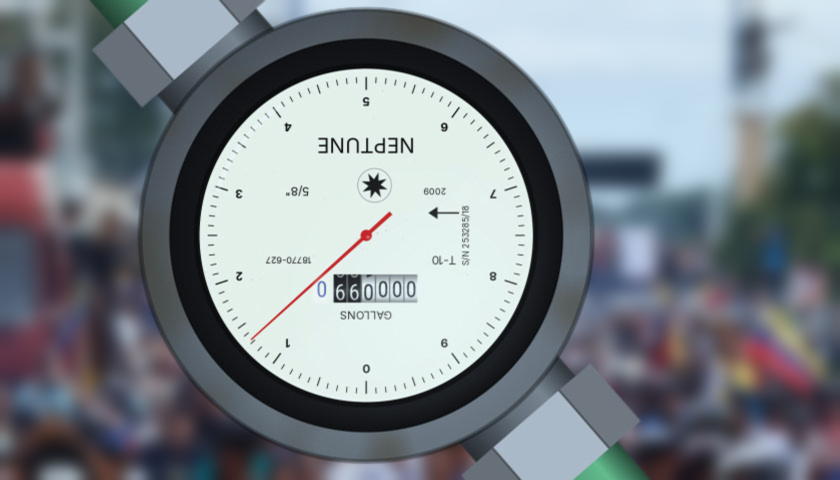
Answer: 991.3 gal
